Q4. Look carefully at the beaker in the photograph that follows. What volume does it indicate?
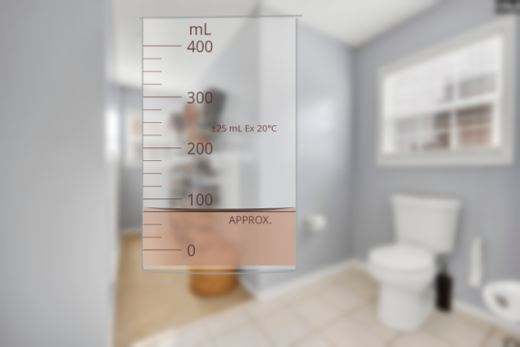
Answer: 75 mL
